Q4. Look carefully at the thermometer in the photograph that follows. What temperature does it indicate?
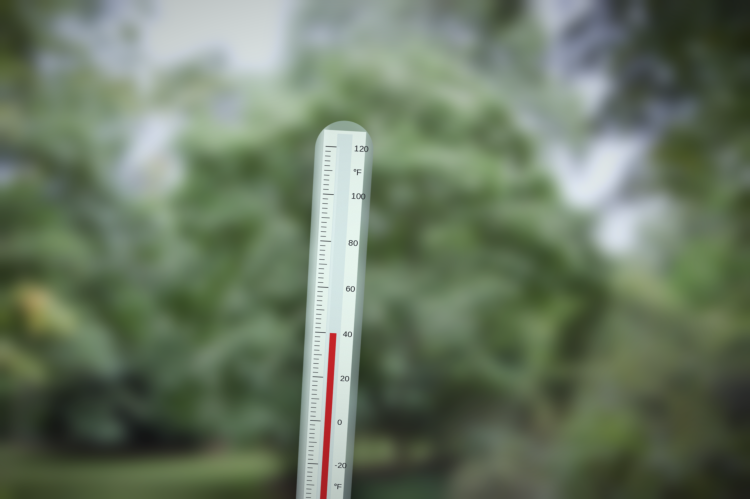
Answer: 40 °F
